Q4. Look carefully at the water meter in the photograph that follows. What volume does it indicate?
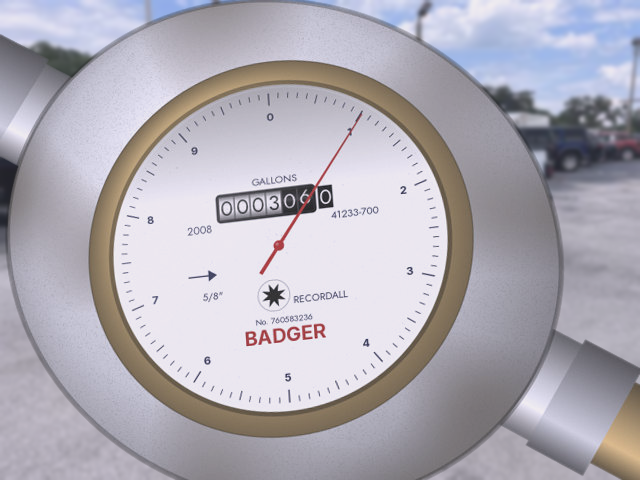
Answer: 3061.0 gal
